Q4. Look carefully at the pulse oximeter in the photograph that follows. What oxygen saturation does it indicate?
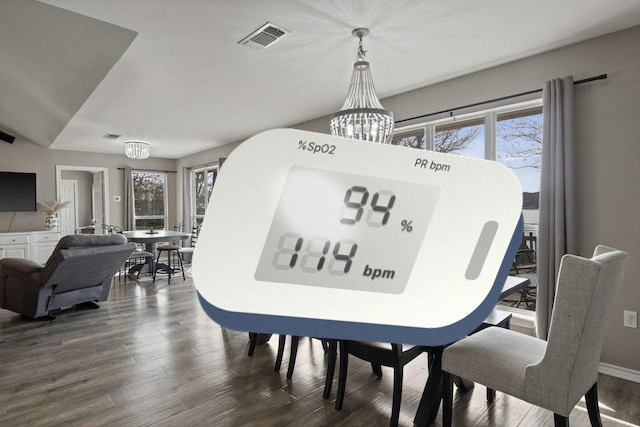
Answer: 94 %
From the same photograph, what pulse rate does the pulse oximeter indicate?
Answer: 114 bpm
